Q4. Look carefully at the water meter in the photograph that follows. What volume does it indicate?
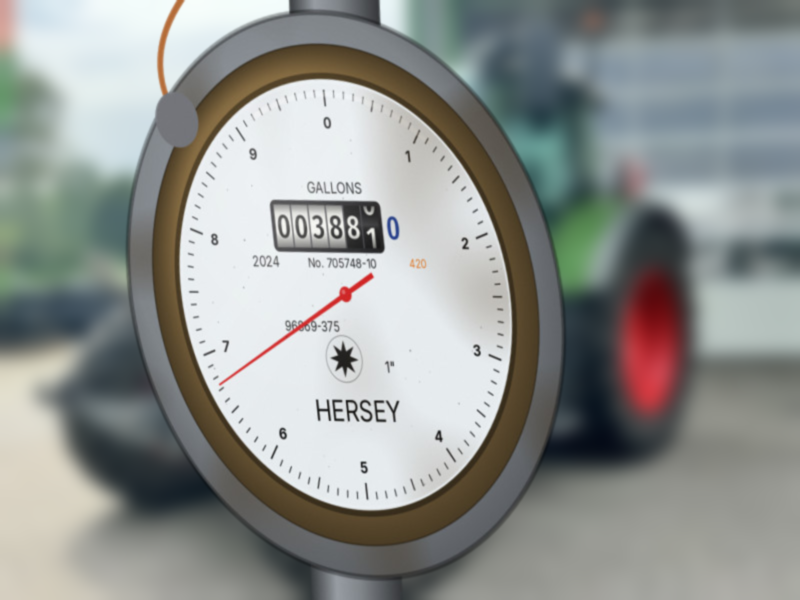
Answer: 38806.7 gal
